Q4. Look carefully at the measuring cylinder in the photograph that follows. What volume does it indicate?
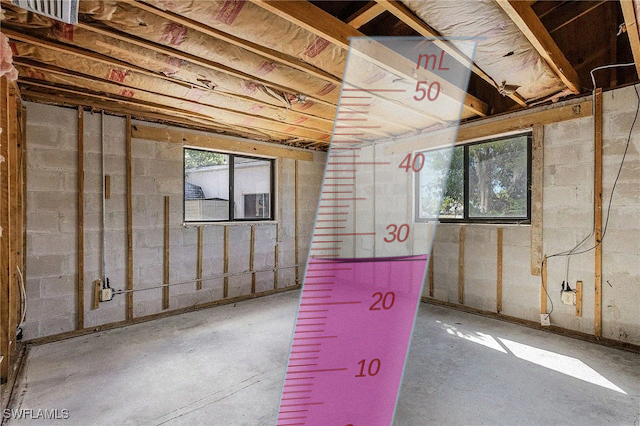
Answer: 26 mL
